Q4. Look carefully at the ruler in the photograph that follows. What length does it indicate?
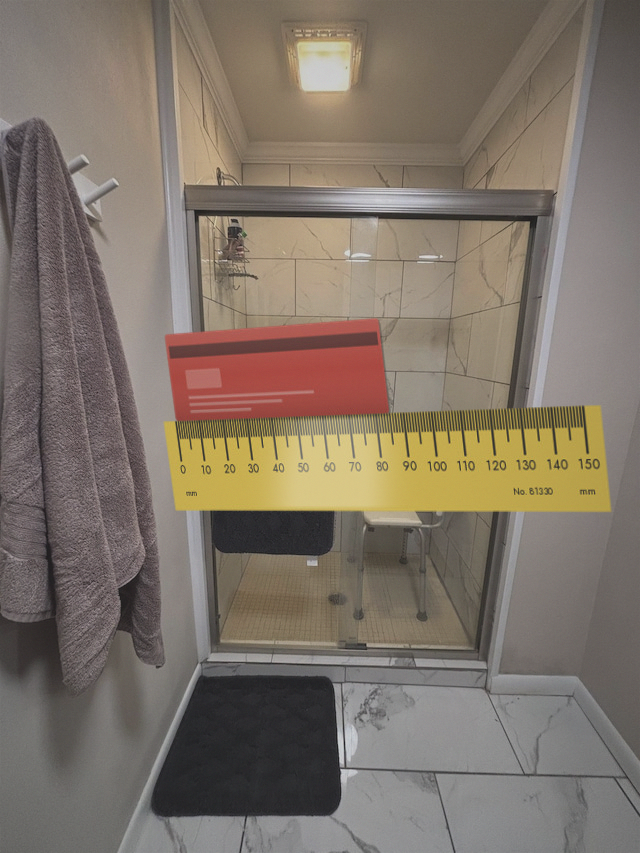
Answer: 85 mm
